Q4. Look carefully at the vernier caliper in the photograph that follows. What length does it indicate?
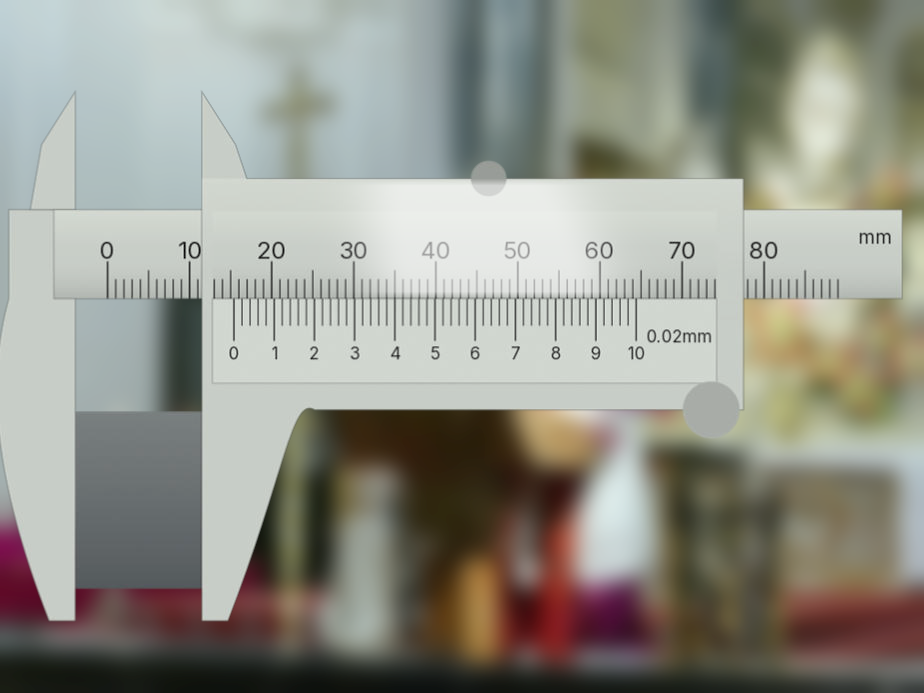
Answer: 15.4 mm
